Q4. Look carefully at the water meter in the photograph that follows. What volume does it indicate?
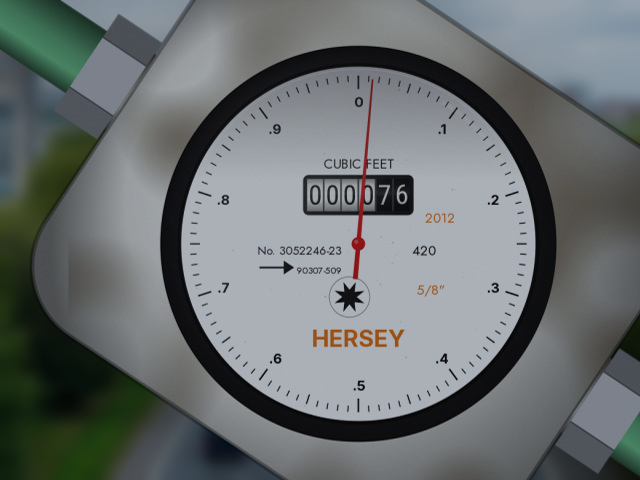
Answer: 76.01 ft³
